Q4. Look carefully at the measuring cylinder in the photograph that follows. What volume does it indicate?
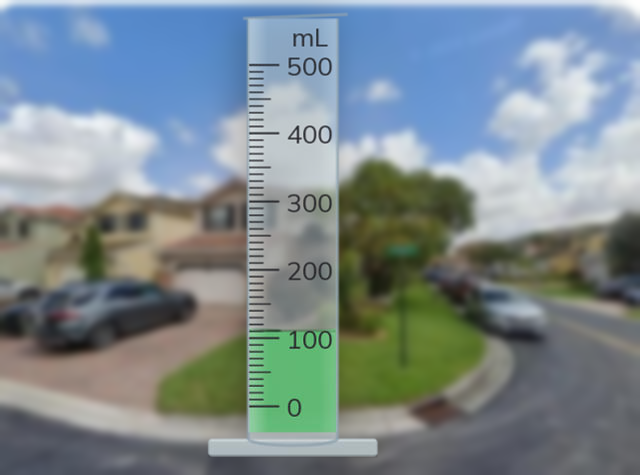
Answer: 110 mL
